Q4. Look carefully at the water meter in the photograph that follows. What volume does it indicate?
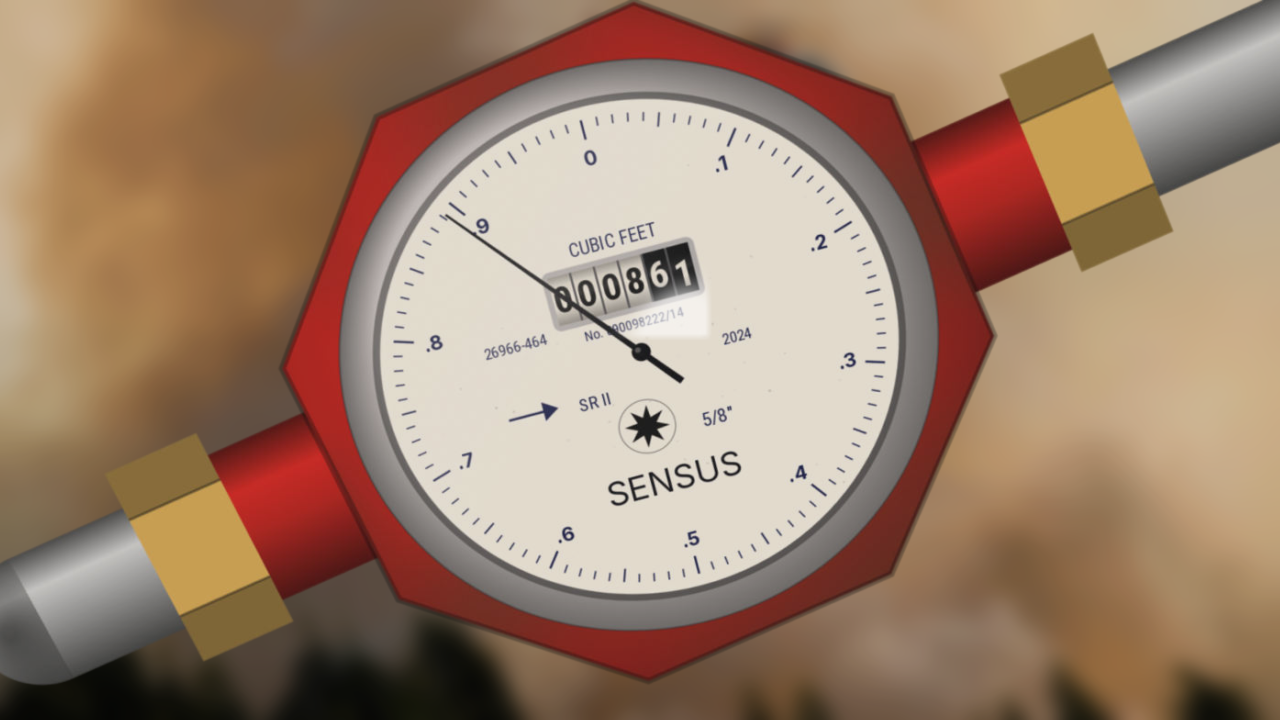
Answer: 860.89 ft³
